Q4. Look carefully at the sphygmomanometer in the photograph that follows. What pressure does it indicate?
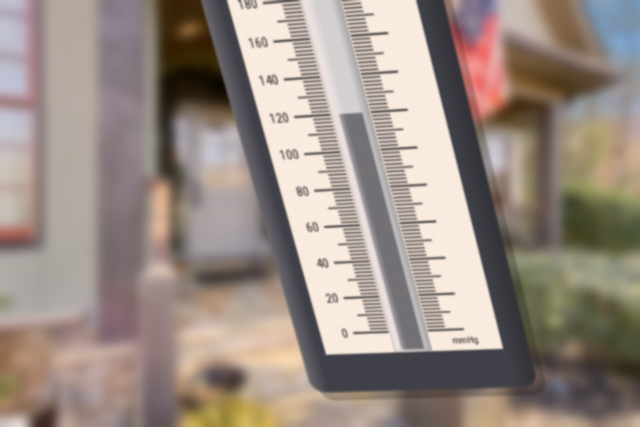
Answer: 120 mmHg
